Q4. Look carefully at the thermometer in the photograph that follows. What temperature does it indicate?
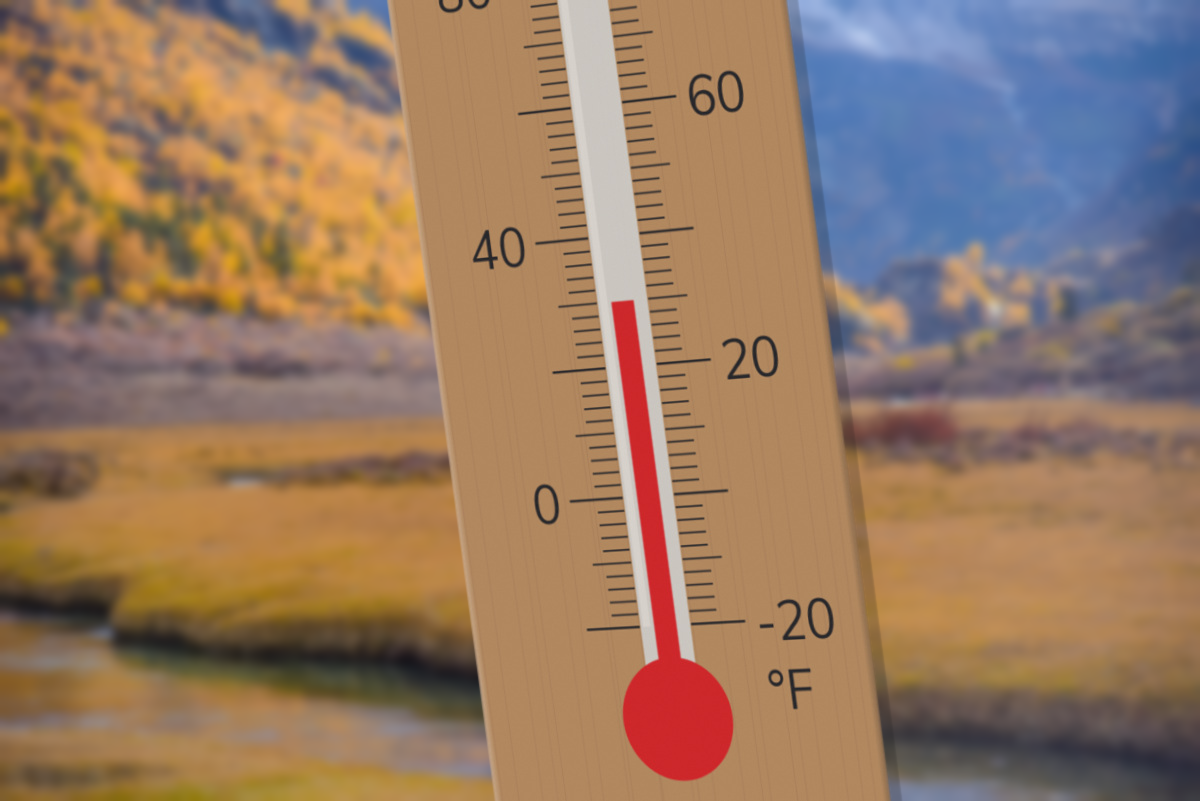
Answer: 30 °F
